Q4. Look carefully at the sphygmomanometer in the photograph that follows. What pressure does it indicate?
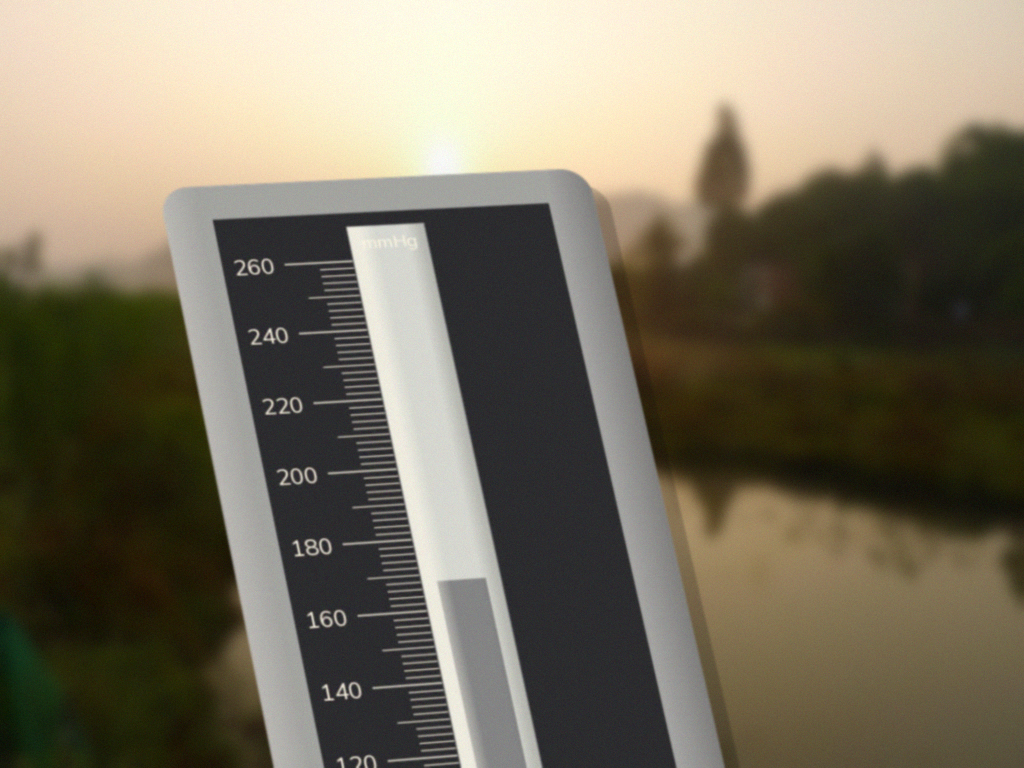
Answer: 168 mmHg
